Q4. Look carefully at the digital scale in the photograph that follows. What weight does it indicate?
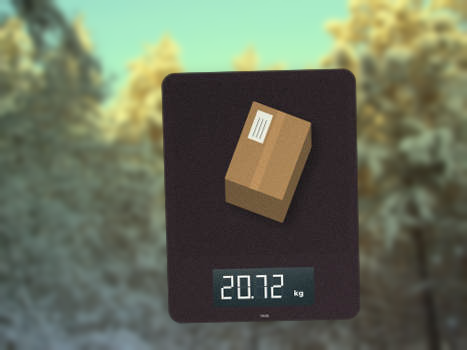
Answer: 20.72 kg
